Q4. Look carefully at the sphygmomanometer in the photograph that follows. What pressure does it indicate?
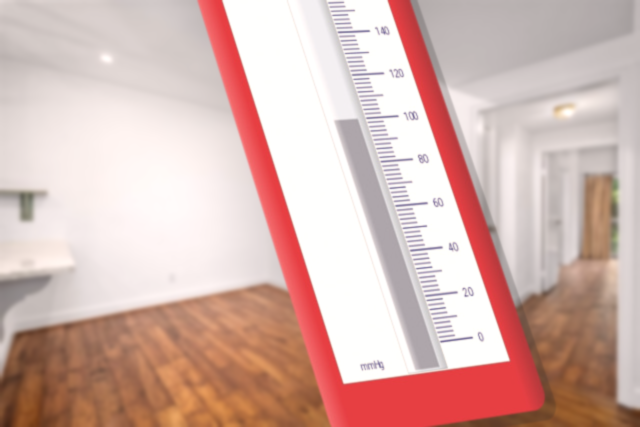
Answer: 100 mmHg
